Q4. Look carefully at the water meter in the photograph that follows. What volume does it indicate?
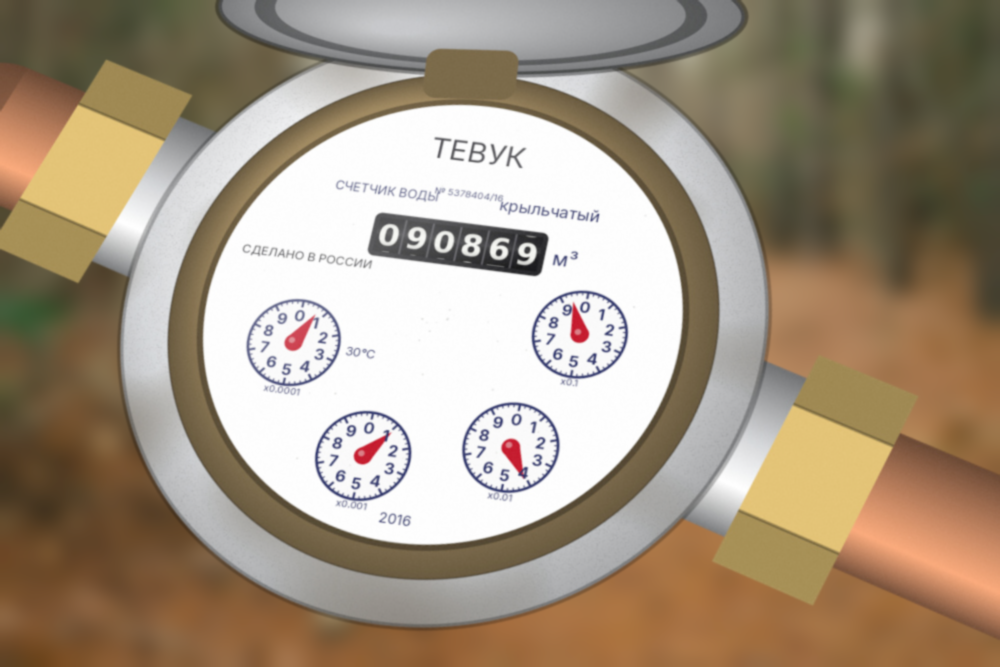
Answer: 90868.9410 m³
